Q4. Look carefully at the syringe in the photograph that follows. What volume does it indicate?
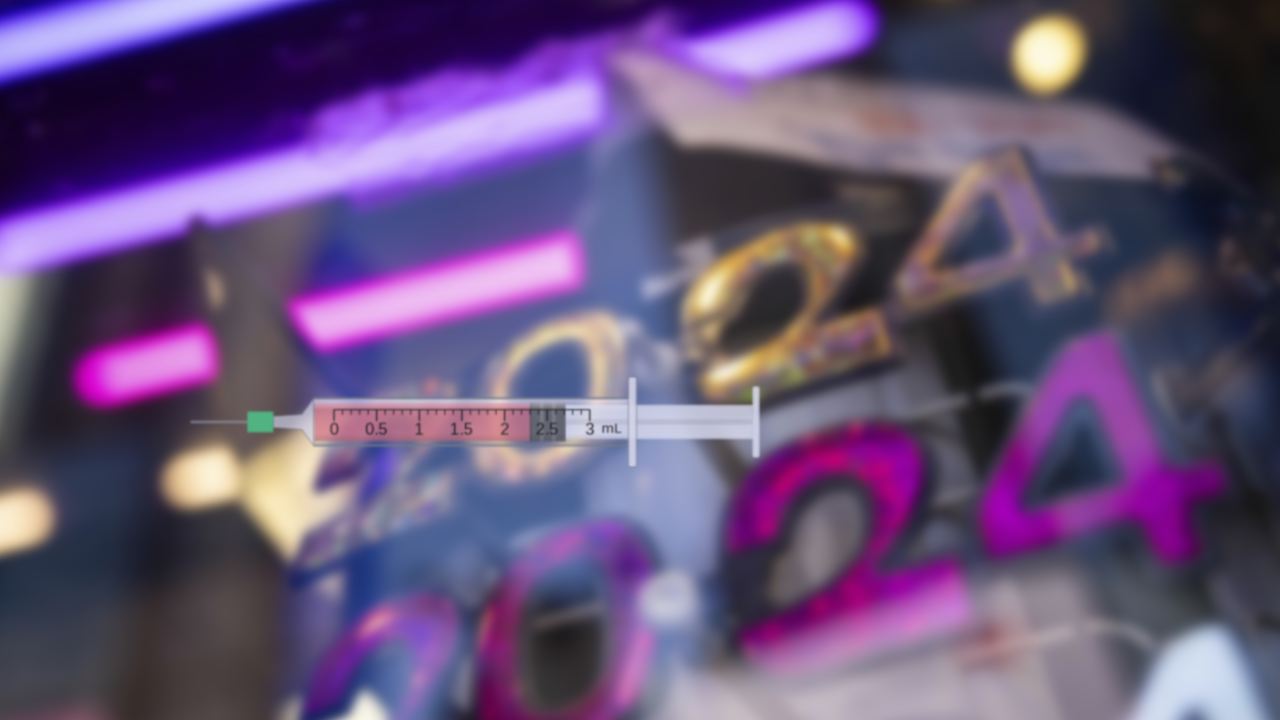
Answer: 2.3 mL
